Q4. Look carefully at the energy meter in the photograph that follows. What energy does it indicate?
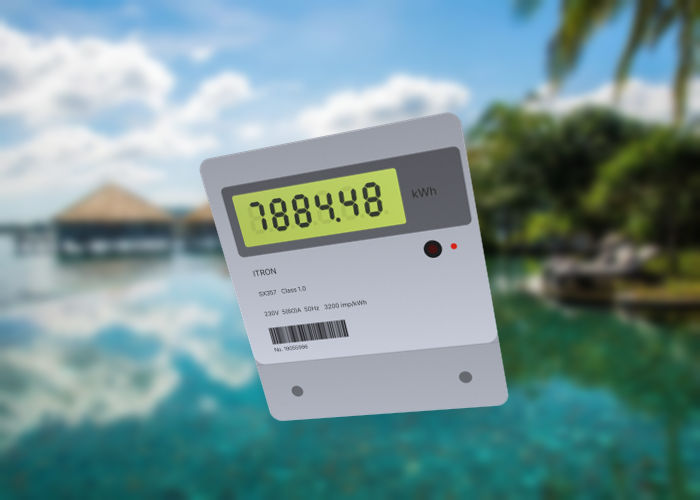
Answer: 7884.48 kWh
